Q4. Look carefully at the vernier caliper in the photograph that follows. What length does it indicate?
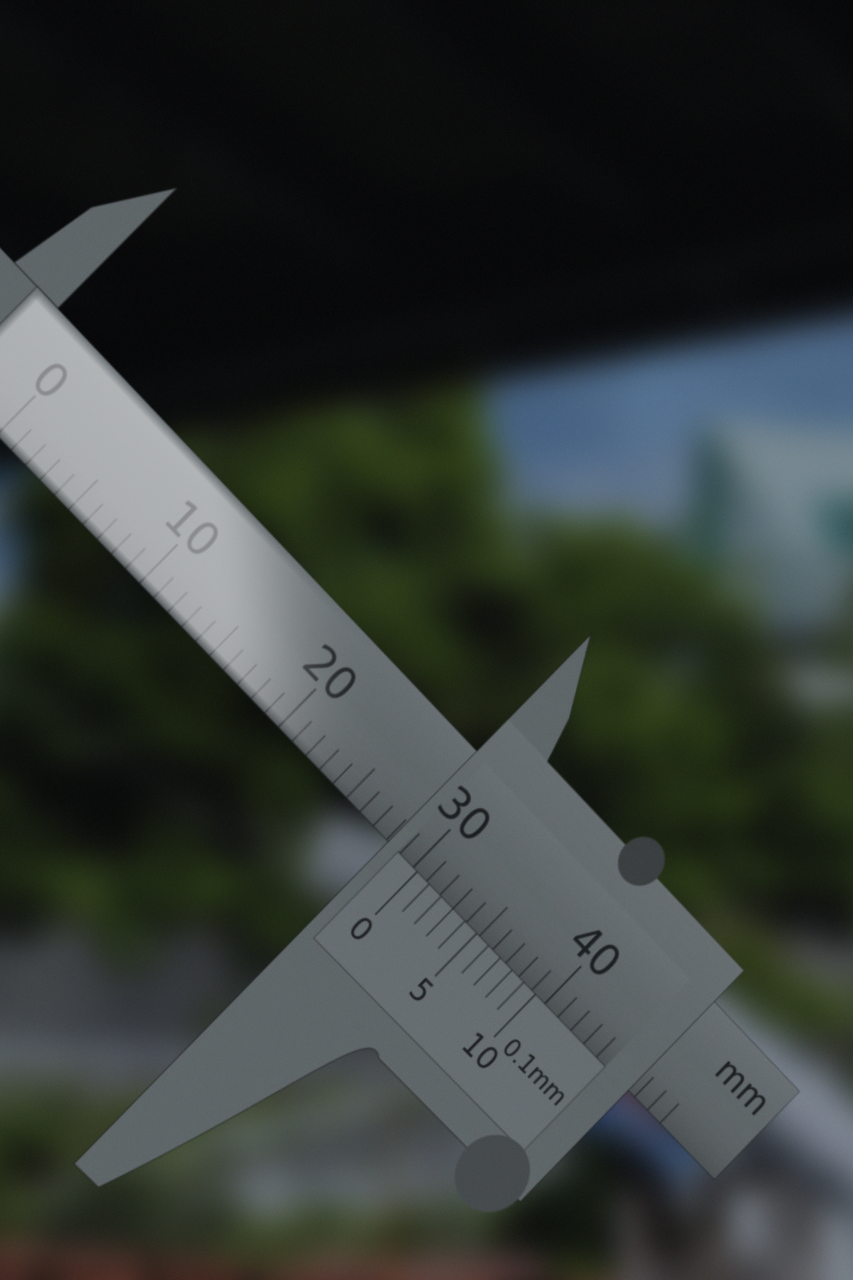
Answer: 30.3 mm
